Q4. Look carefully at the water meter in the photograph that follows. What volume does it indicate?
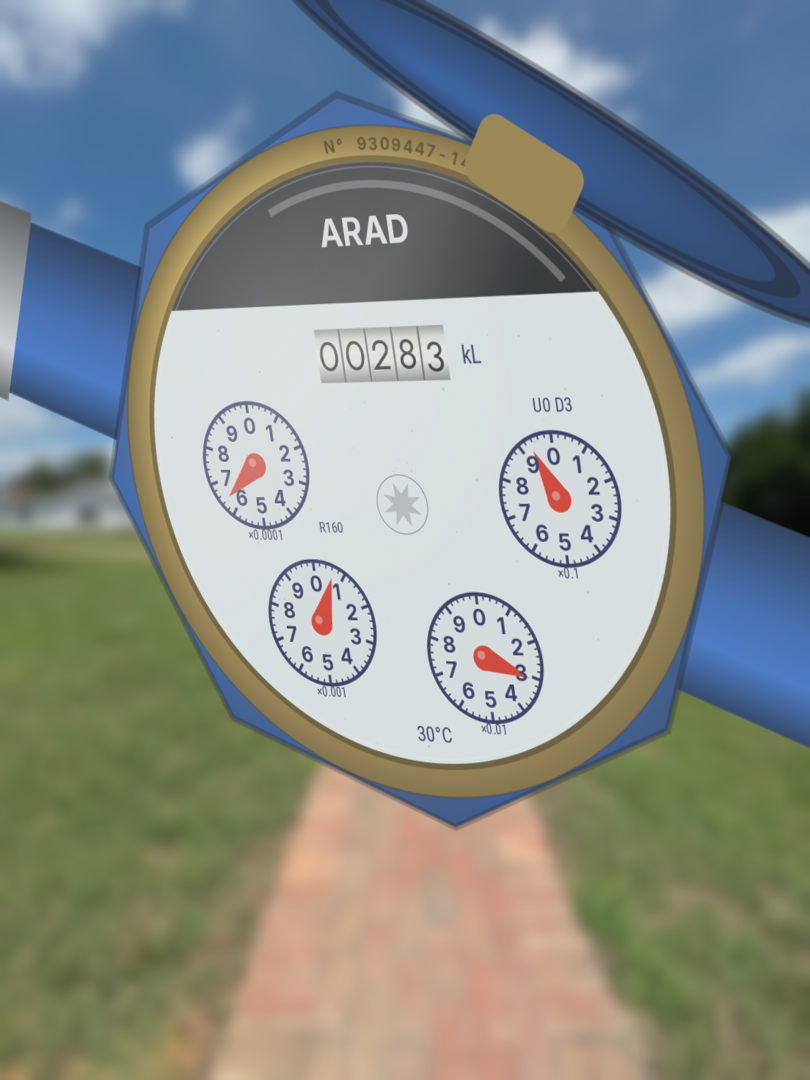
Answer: 282.9306 kL
